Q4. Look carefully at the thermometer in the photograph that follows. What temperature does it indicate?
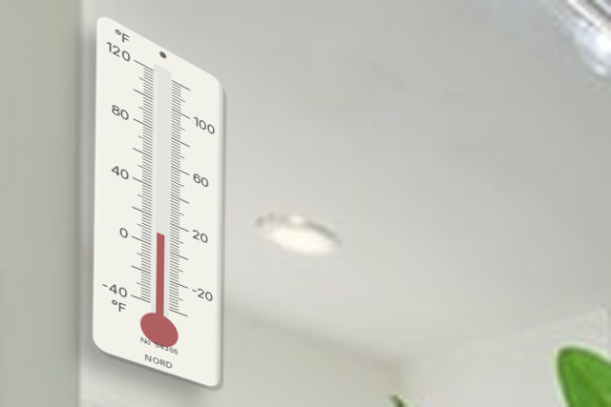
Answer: 10 °F
